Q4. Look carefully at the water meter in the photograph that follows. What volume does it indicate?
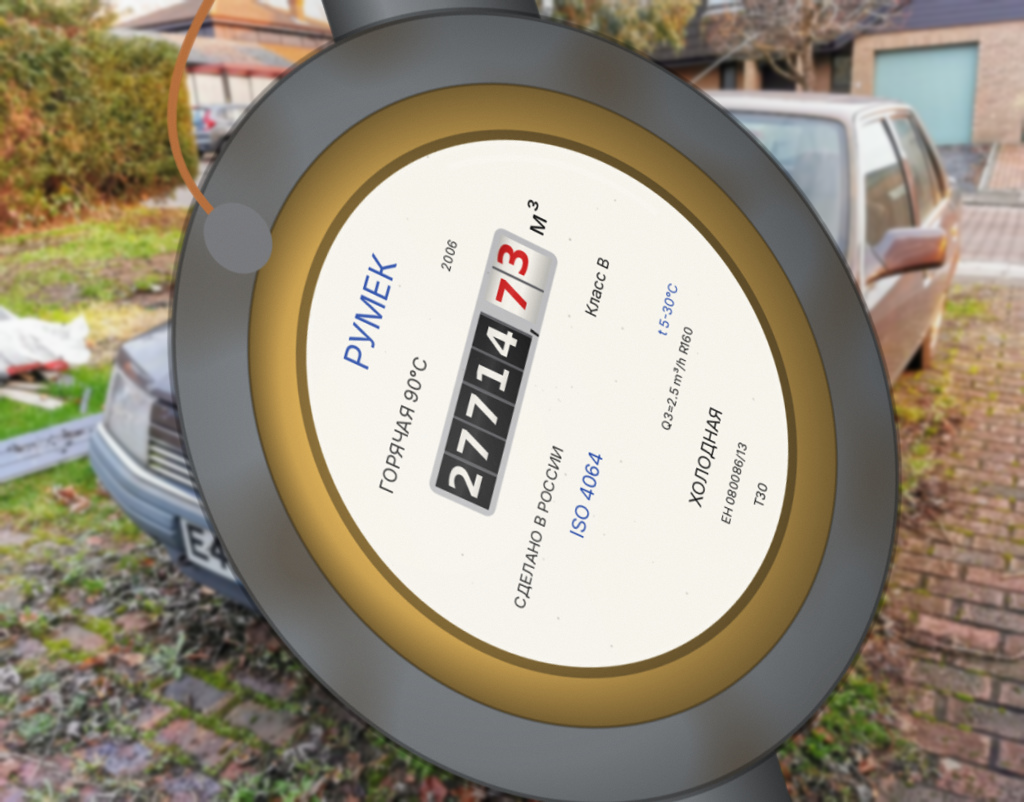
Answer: 27714.73 m³
